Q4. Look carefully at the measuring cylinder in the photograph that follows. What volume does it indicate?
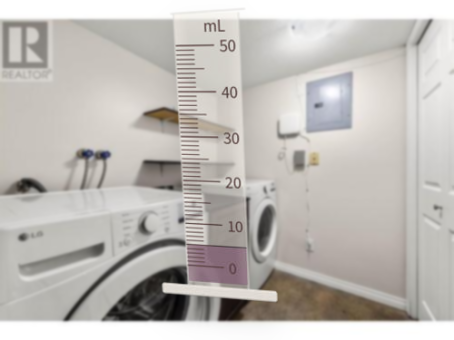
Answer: 5 mL
